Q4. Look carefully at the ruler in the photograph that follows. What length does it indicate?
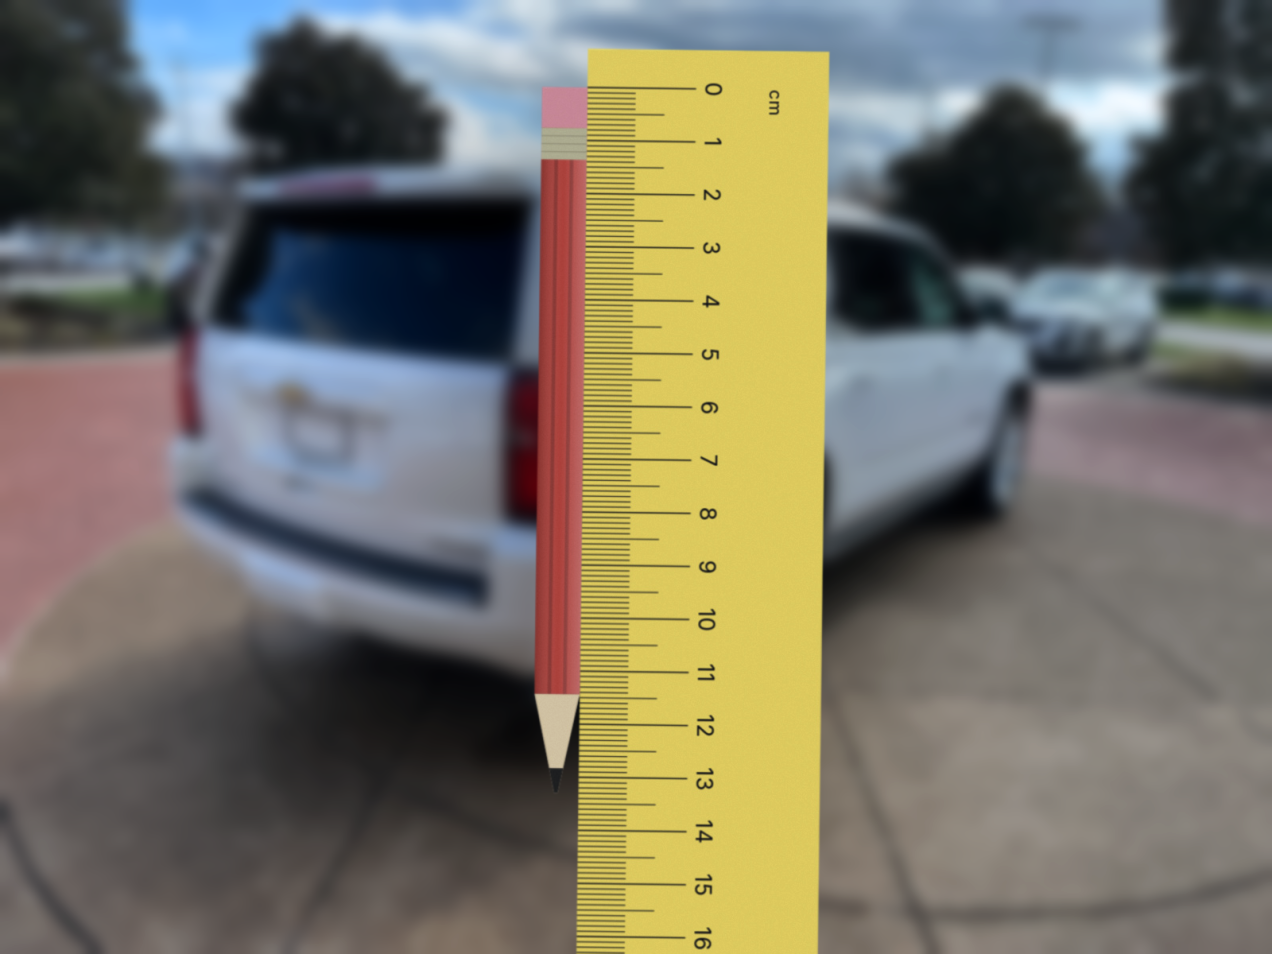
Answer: 13.3 cm
